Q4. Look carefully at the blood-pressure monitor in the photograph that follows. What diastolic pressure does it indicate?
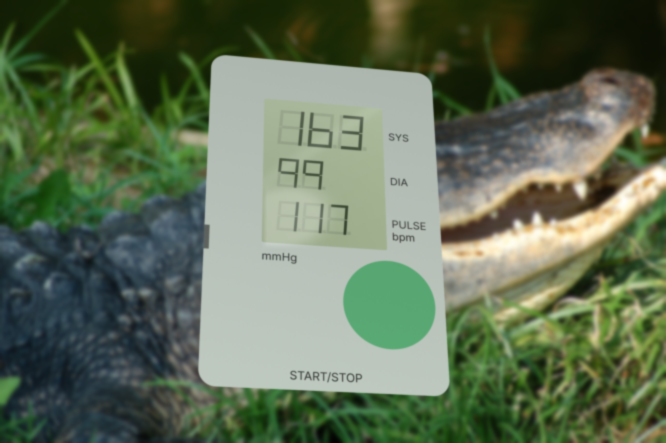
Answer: 99 mmHg
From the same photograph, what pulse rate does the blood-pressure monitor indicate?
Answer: 117 bpm
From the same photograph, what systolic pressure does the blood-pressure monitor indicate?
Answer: 163 mmHg
